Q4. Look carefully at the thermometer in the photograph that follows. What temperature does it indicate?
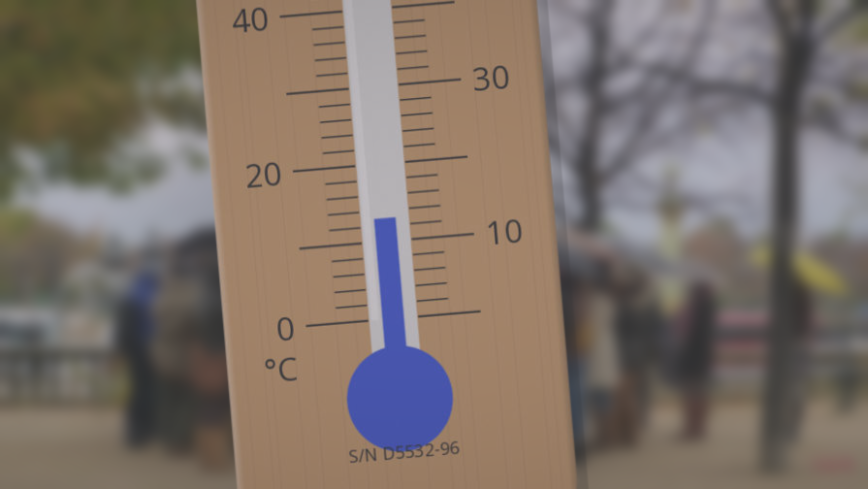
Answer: 13 °C
